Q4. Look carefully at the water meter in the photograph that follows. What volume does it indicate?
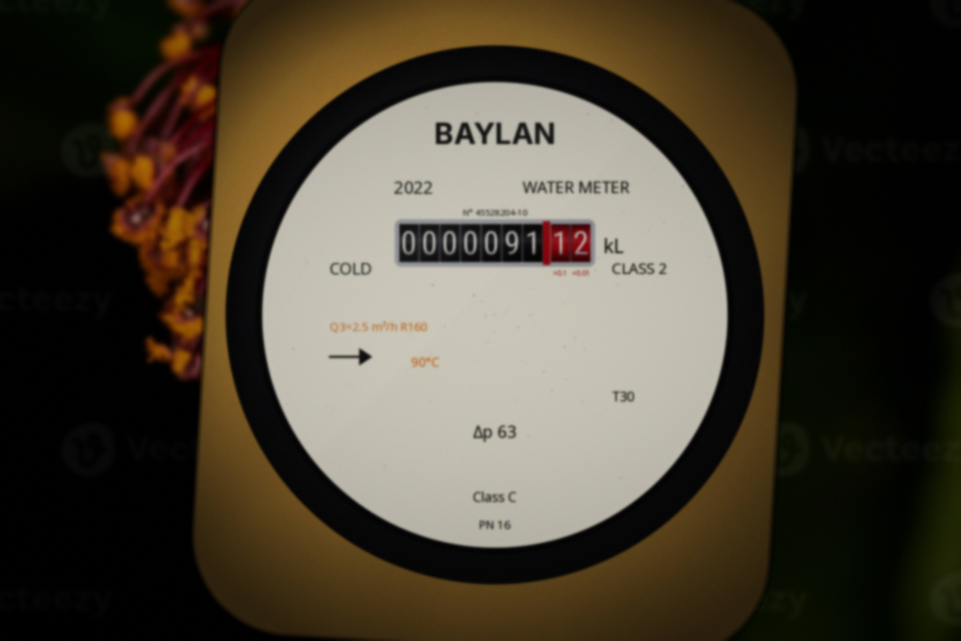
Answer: 91.12 kL
